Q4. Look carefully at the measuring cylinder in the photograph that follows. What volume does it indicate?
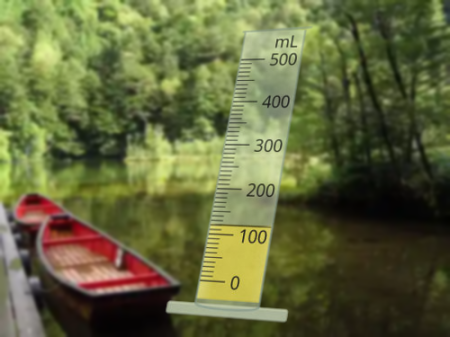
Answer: 120 mL
